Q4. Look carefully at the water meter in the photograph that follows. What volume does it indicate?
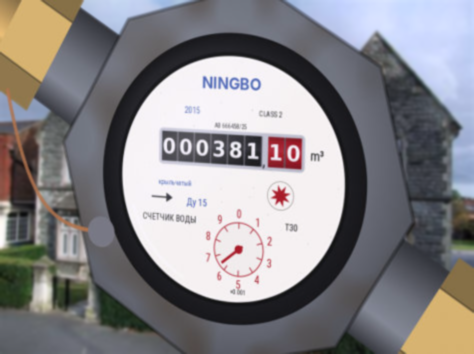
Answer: 381.106 m³
